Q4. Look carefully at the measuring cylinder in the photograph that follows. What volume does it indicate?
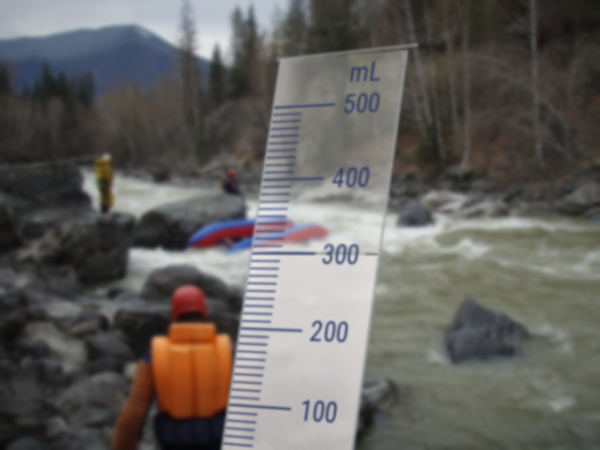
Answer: 300 mL
